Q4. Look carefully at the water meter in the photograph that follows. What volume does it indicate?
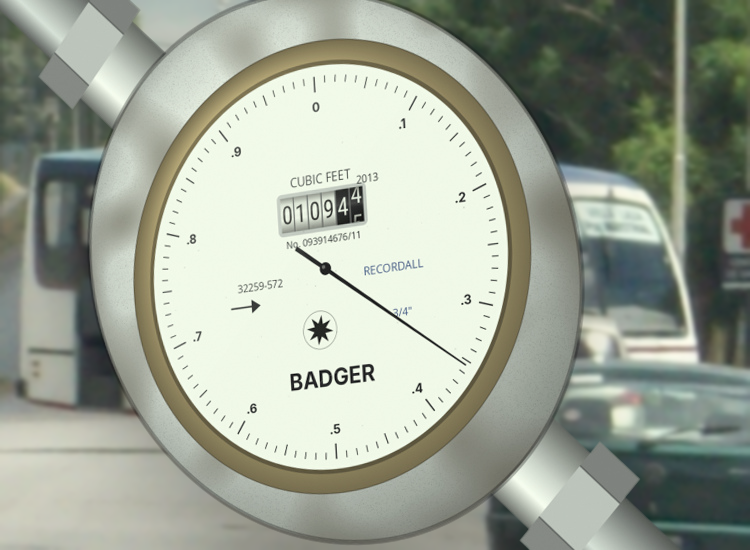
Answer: 10944.35 ft³
